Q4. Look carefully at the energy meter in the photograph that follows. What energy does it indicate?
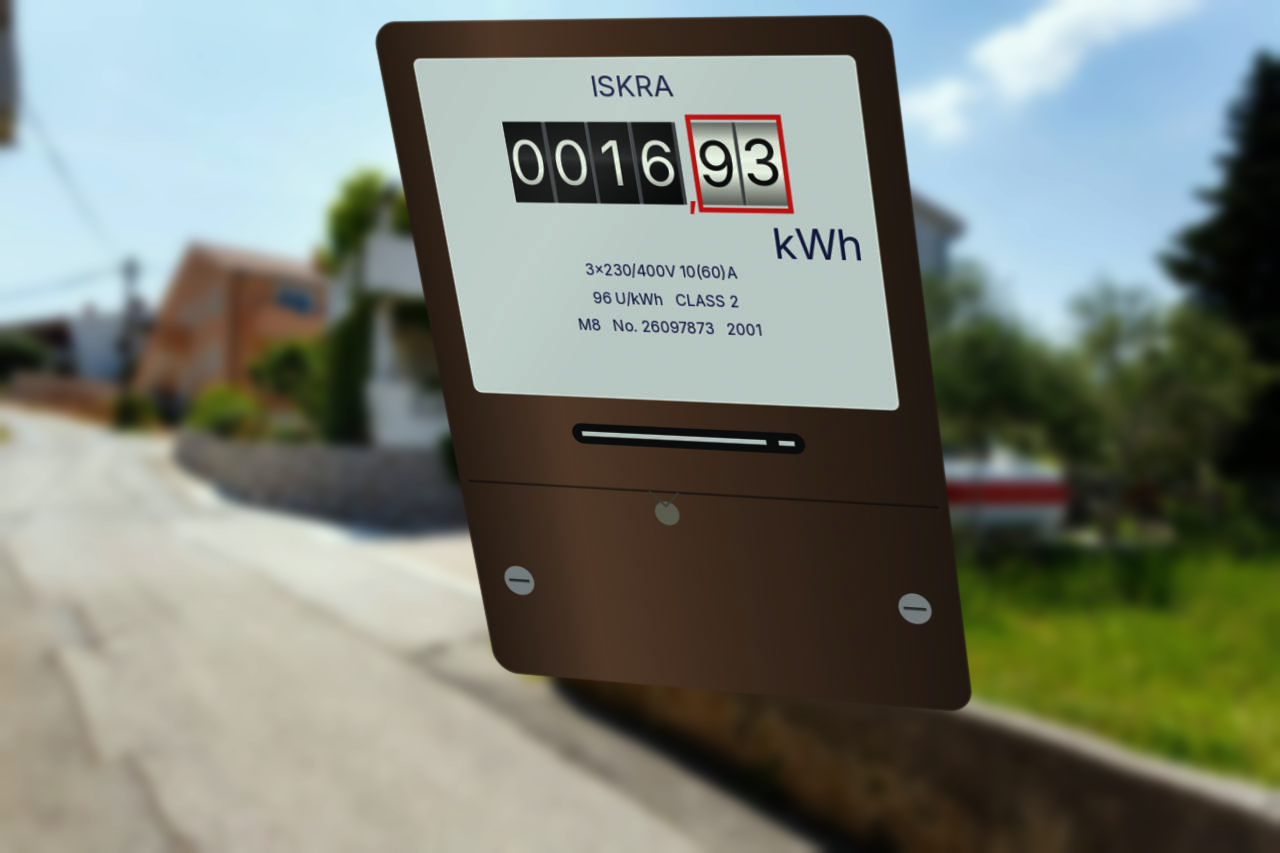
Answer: 16.93 kWh
